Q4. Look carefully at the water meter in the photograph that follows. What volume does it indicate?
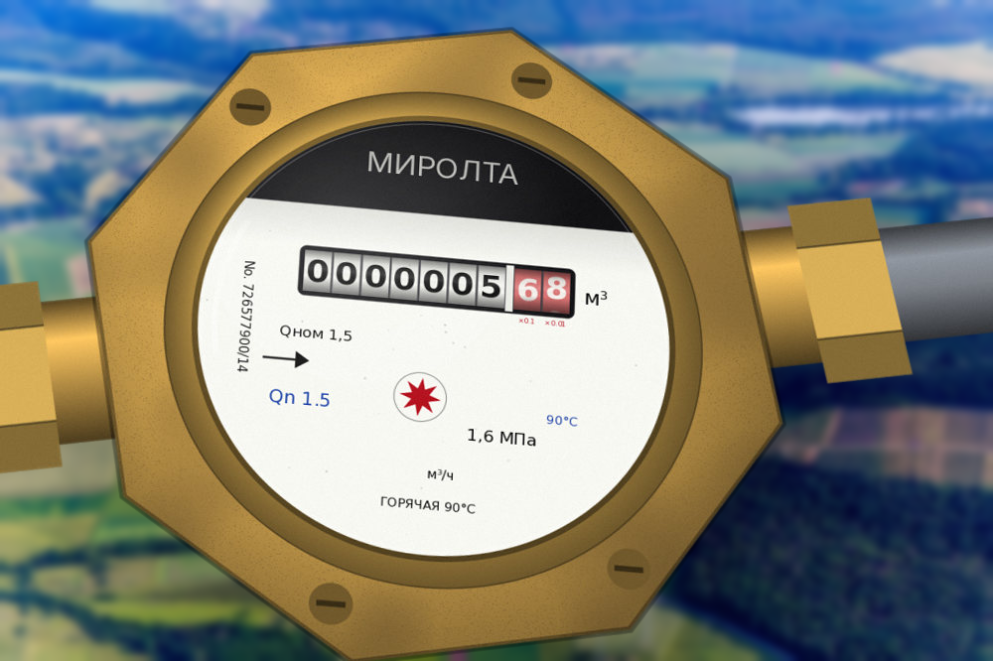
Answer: 5.68 m³
